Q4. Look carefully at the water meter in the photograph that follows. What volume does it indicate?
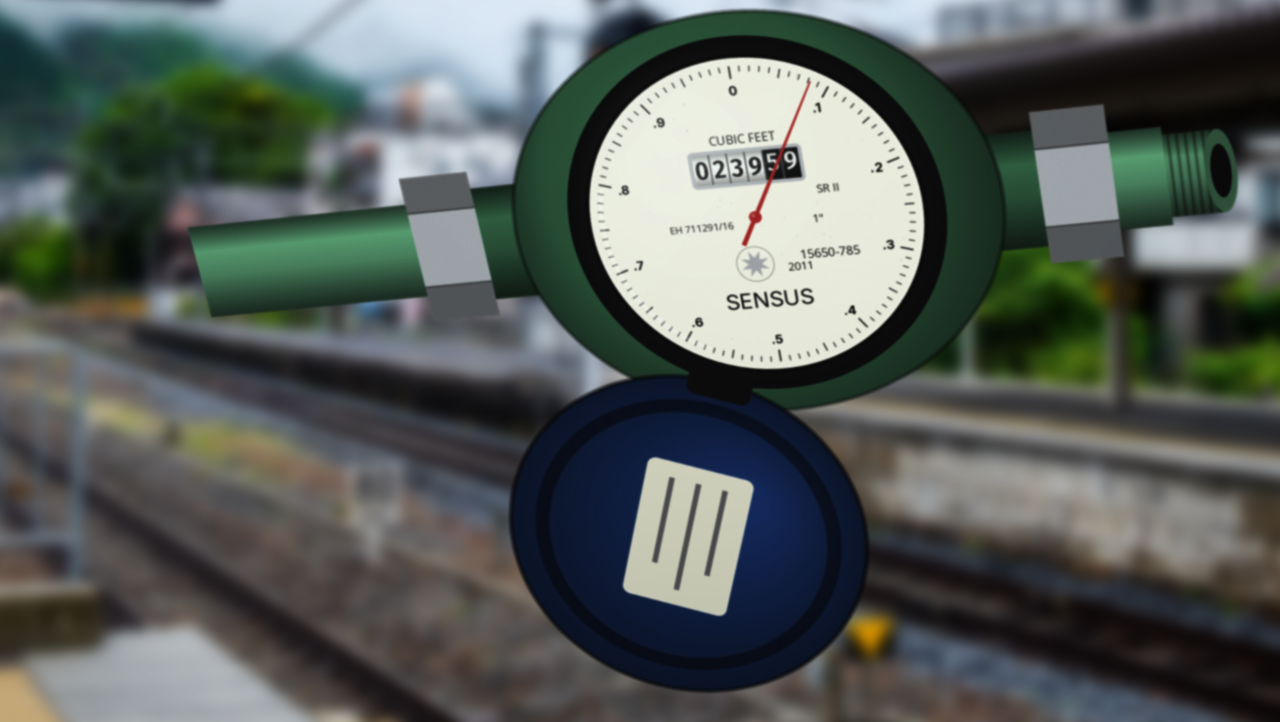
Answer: 23959.08 ft³
